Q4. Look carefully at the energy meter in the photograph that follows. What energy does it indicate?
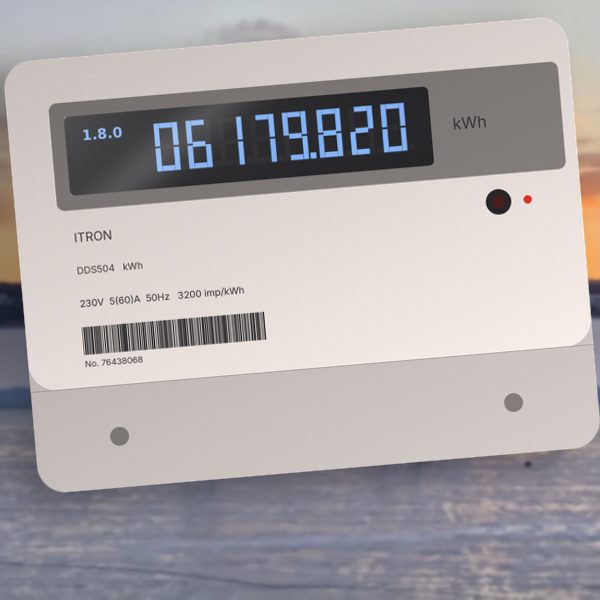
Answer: 6179.820 kWh
